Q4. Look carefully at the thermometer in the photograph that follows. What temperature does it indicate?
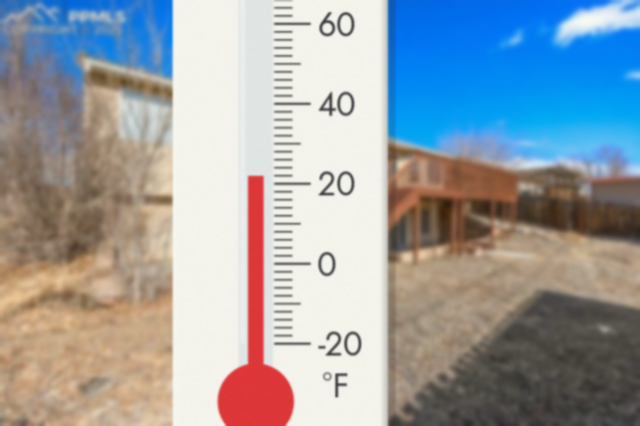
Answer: 22 °F
